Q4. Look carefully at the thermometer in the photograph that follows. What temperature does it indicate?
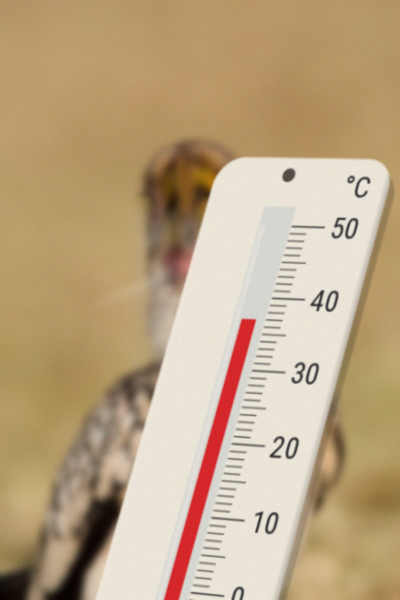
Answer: 37 °C
